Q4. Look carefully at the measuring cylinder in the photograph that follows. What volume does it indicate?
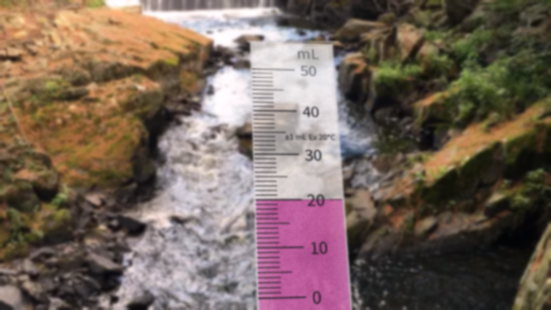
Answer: 20 mL
